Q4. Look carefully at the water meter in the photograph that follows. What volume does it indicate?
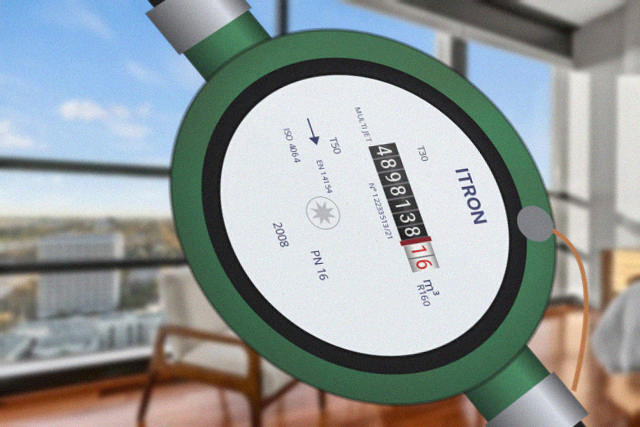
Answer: 4898138.16 m³
